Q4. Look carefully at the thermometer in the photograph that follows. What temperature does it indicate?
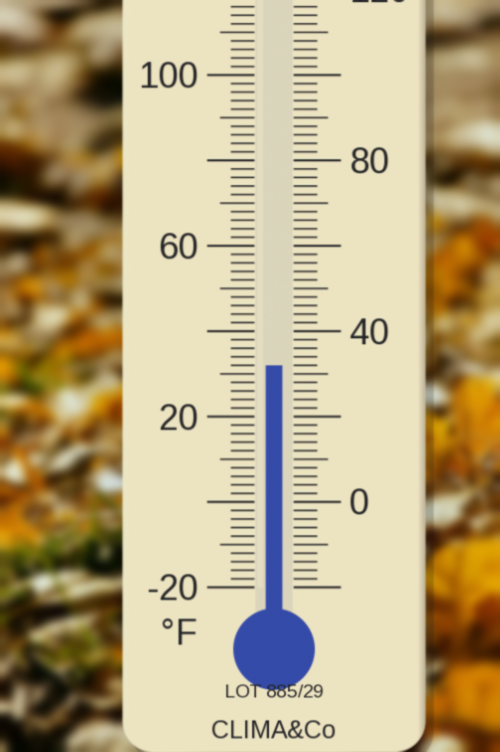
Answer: 32 °F
